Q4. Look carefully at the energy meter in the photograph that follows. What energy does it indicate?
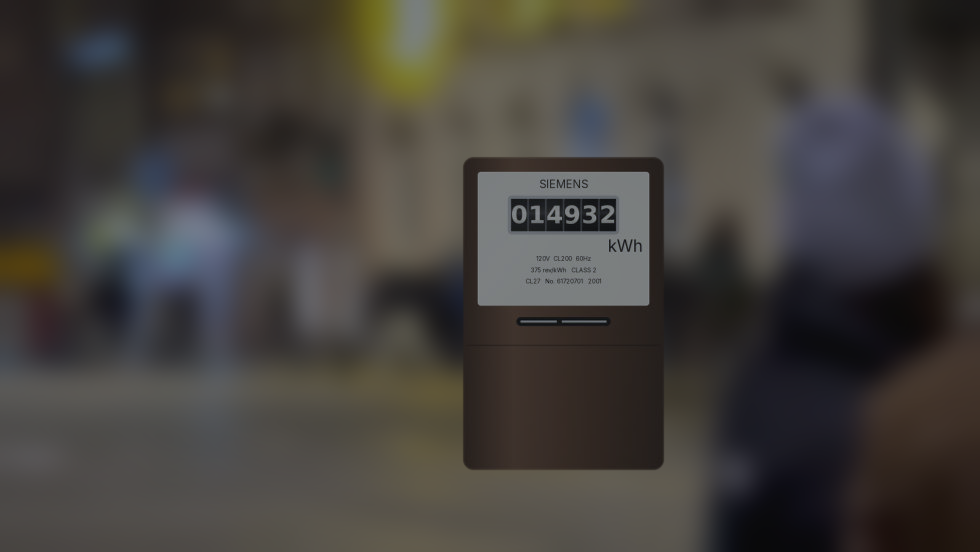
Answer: 14932 kWh
